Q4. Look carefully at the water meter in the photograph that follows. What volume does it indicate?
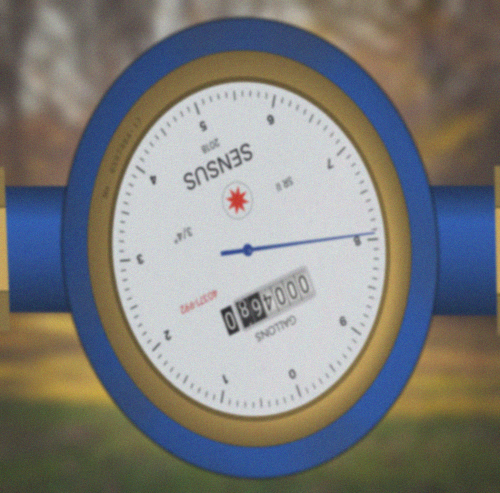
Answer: 4677.9 gal
